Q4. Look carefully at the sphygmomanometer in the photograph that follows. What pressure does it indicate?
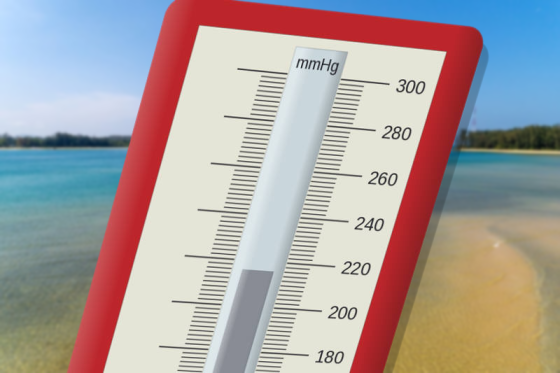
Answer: 216 mmHg
